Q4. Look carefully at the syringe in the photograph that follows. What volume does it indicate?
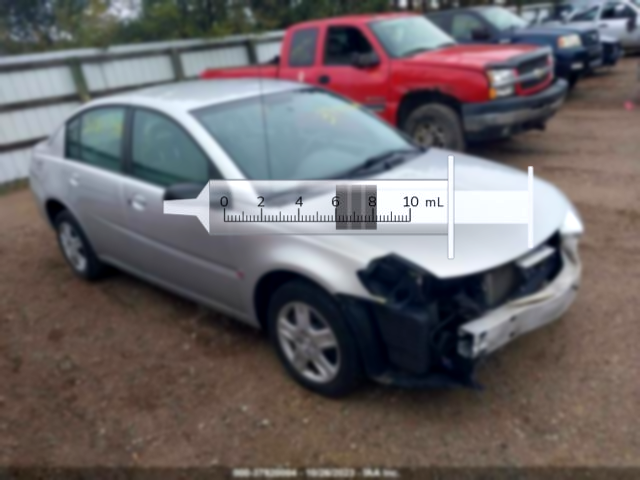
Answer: 6 mL
